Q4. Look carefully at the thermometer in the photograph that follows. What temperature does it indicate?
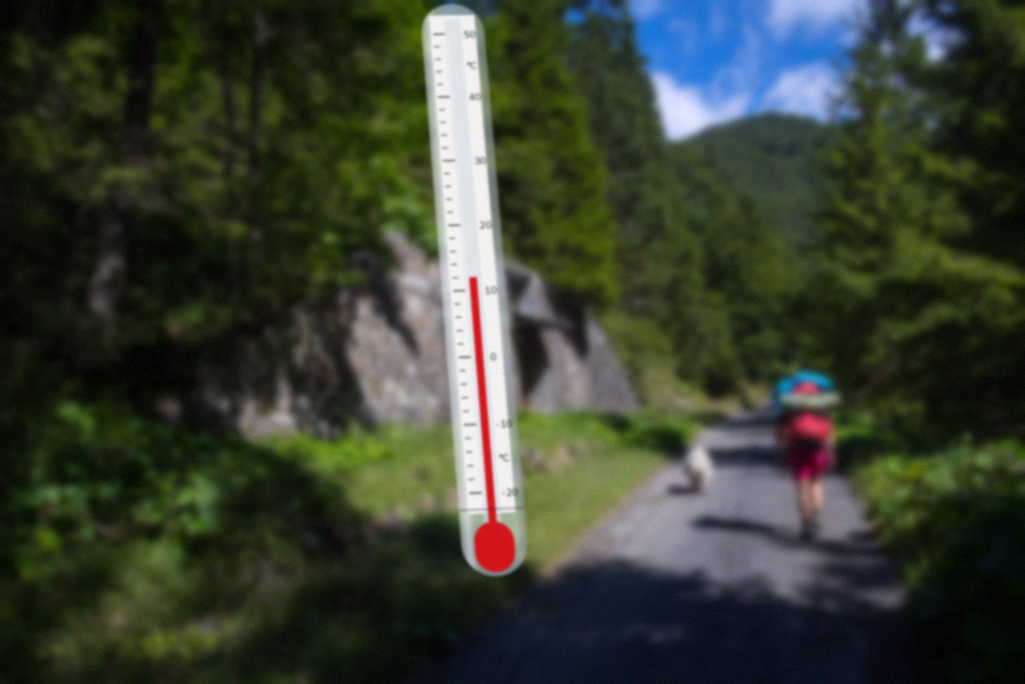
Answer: 12 °C
